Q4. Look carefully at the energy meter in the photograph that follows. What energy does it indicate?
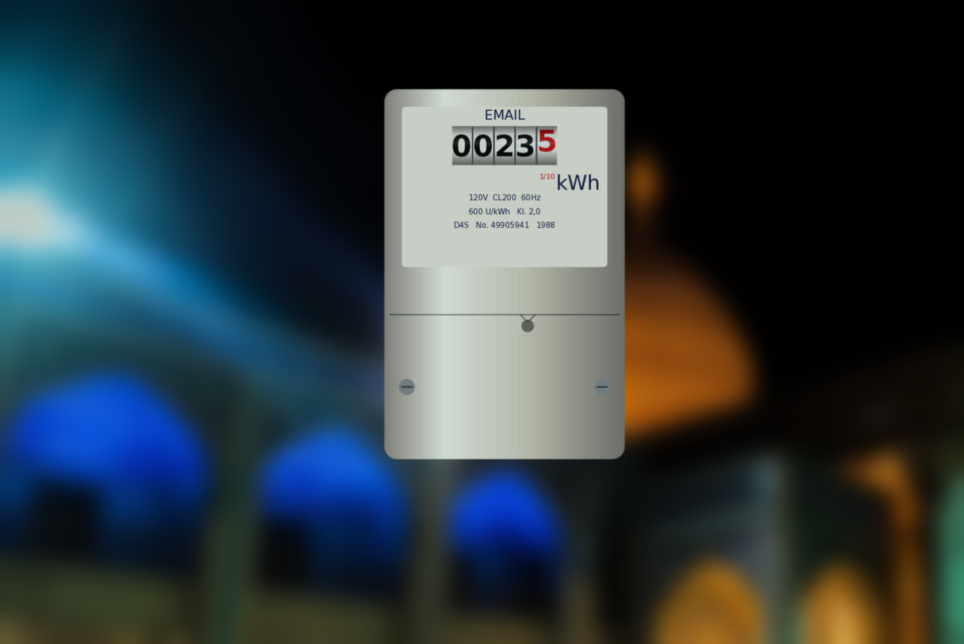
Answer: 23.5 kWh
